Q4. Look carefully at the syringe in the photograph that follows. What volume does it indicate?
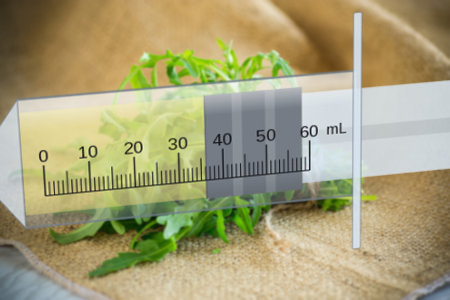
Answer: 36 mL
